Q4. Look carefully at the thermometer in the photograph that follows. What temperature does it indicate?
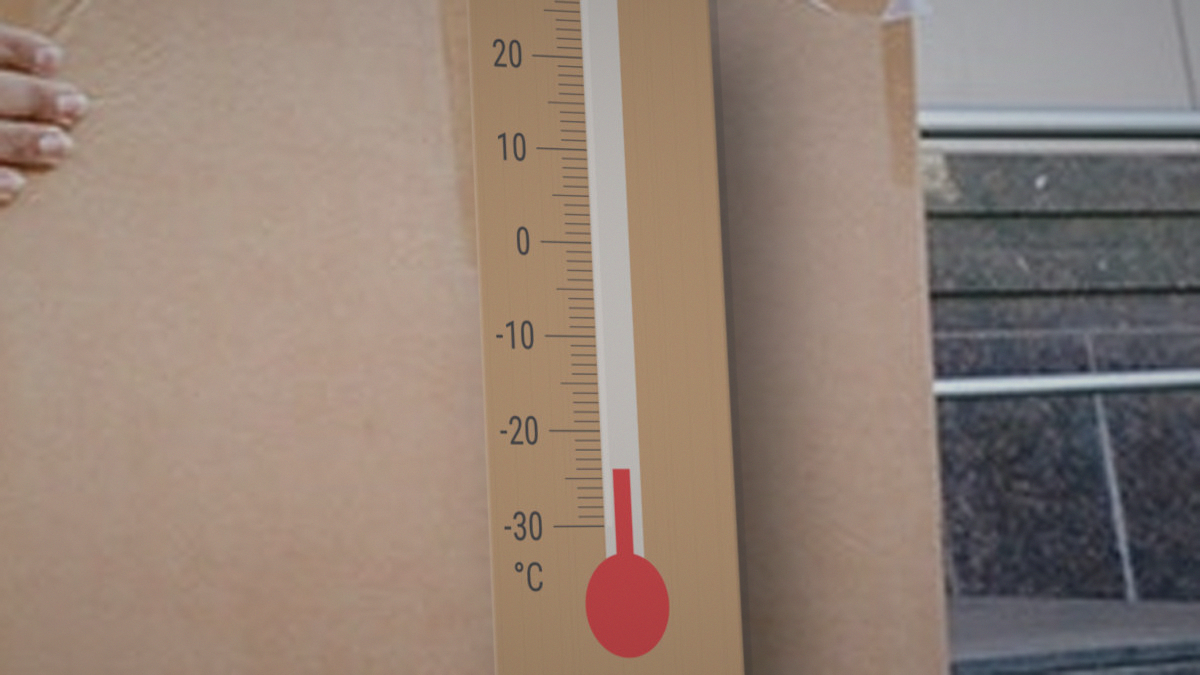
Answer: -24 °C
